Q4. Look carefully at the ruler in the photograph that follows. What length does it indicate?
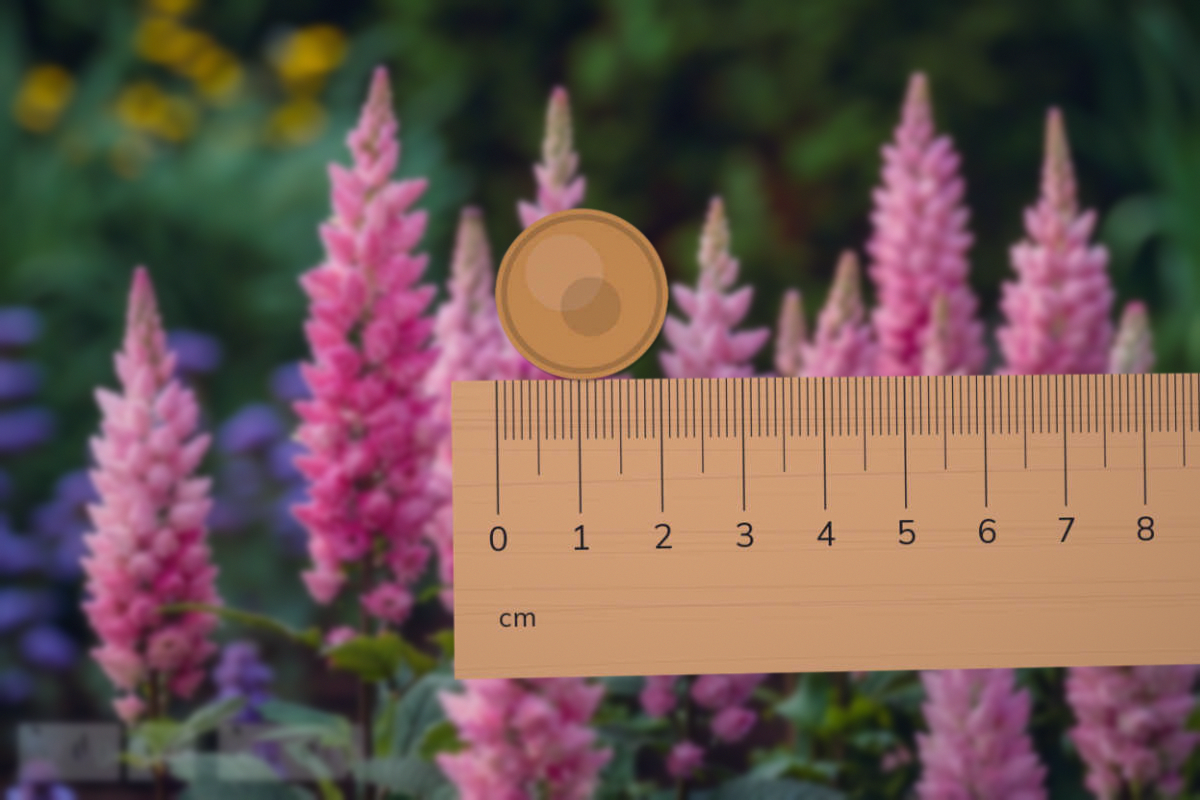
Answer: 2.1 cm
